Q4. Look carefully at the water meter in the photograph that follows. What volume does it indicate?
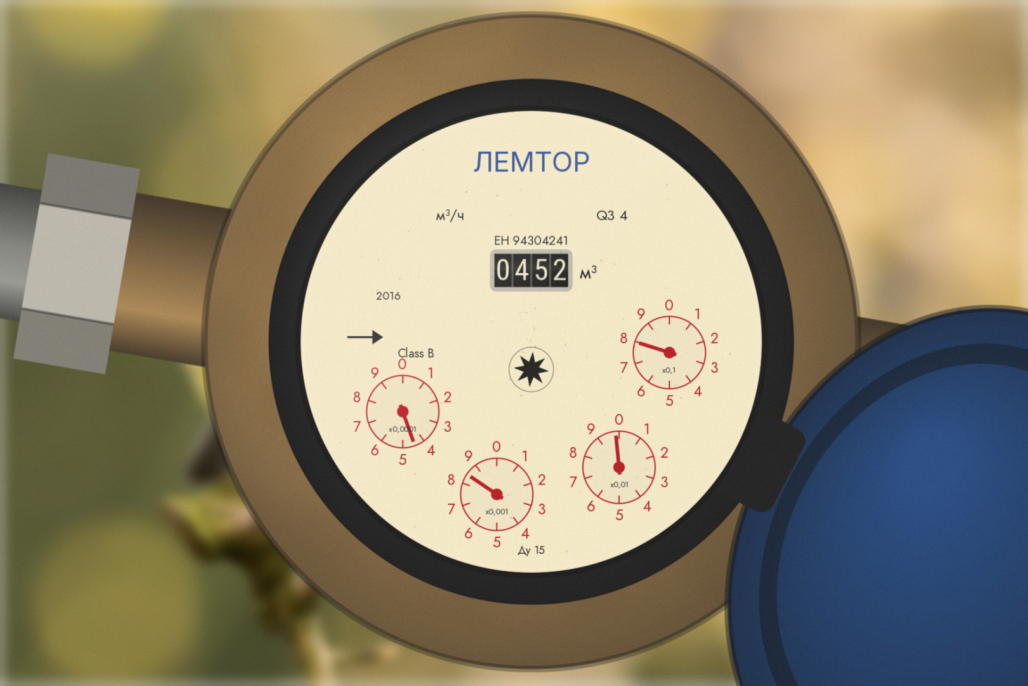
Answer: 452.7984 m³
